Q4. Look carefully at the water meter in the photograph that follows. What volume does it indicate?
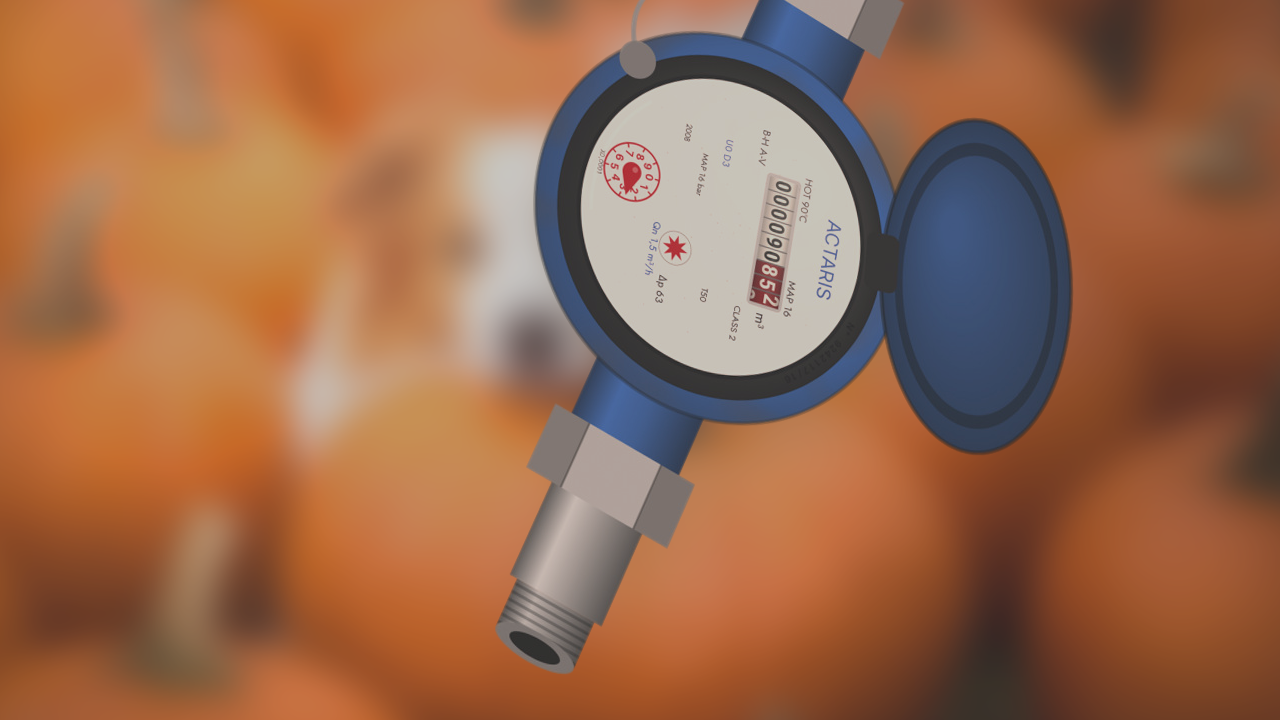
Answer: 90.8522 m³
